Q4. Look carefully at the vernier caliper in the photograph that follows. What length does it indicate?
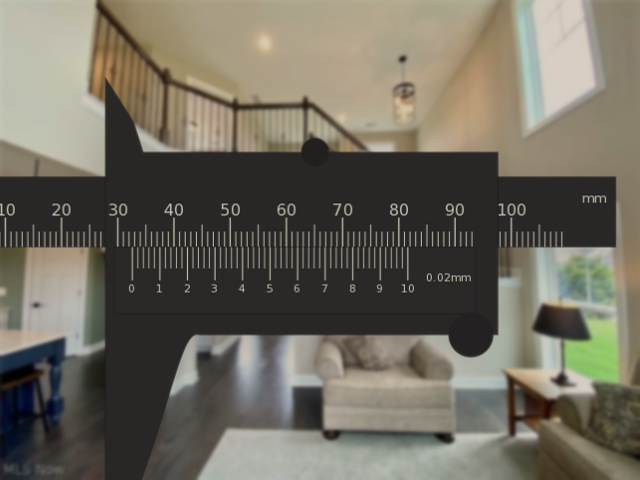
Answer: 32.6 mm
